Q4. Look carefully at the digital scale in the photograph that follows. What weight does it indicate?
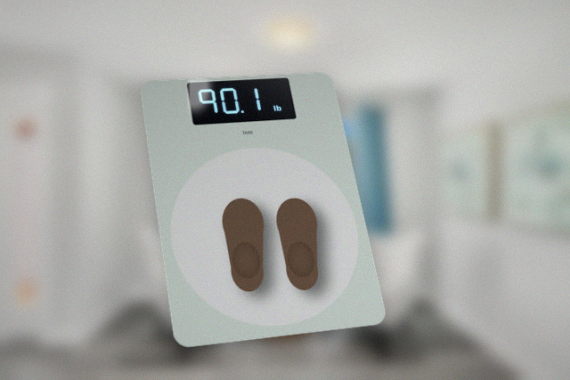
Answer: 90.1 lb
